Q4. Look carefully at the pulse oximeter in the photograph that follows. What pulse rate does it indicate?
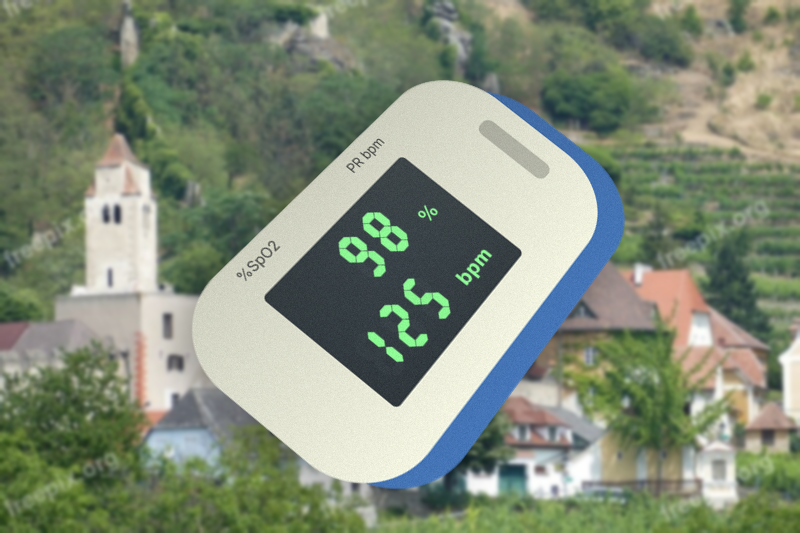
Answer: 125 bpm
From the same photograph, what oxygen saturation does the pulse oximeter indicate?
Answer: 98 %
